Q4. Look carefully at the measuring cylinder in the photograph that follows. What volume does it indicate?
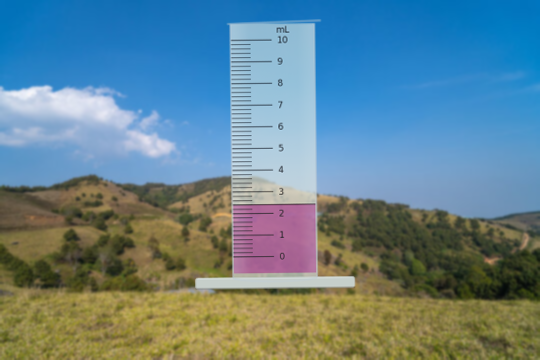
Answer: 2.4 mL
